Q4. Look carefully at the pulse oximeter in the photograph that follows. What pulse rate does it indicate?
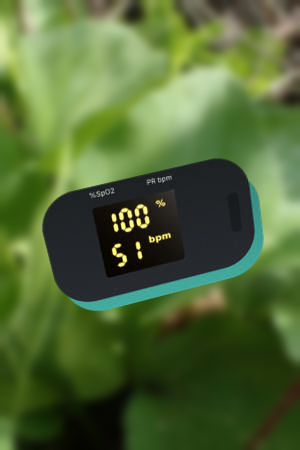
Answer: 51 bpm
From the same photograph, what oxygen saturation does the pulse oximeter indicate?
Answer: 100 %
